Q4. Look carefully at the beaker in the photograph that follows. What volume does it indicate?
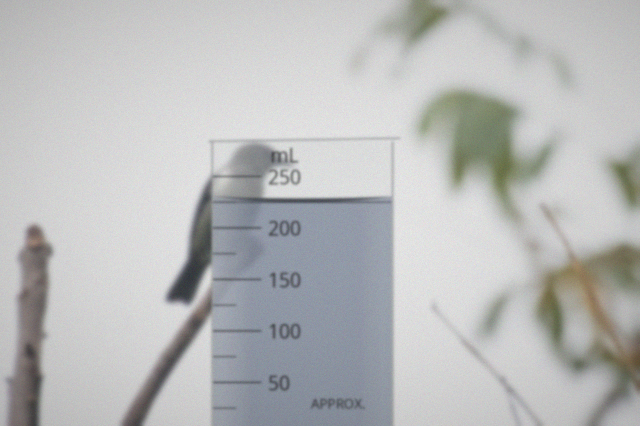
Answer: 225 mL
